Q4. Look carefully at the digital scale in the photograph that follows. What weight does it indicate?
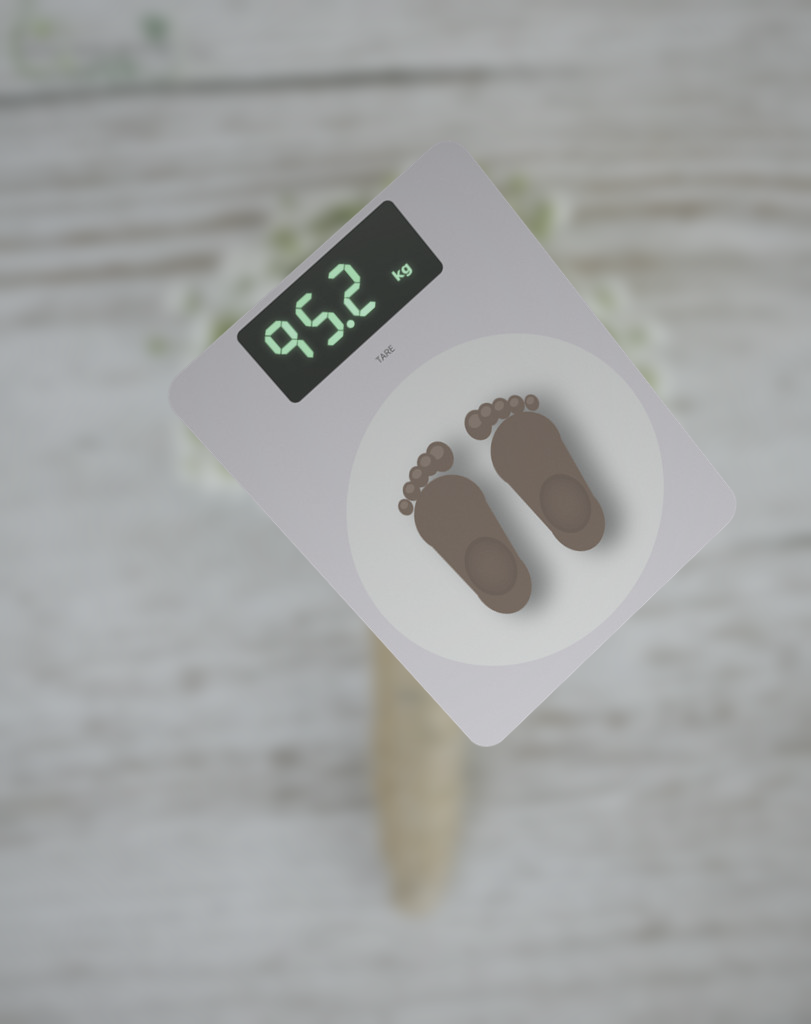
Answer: 95.2 kg
